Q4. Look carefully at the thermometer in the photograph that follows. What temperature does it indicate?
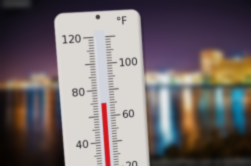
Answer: 70 °F
